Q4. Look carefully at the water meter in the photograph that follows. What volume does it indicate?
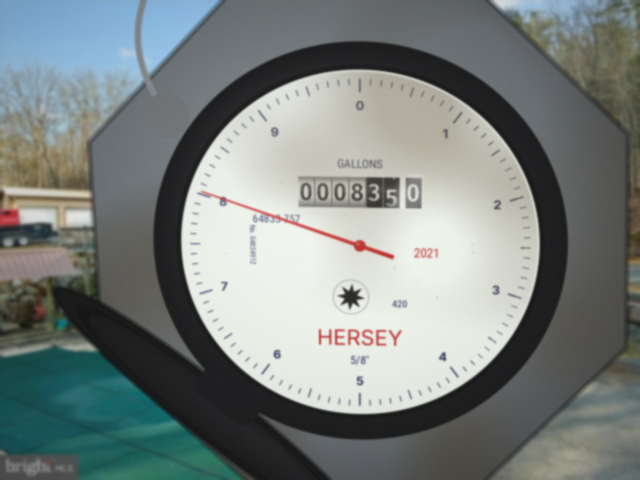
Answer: 8348.0 gal
